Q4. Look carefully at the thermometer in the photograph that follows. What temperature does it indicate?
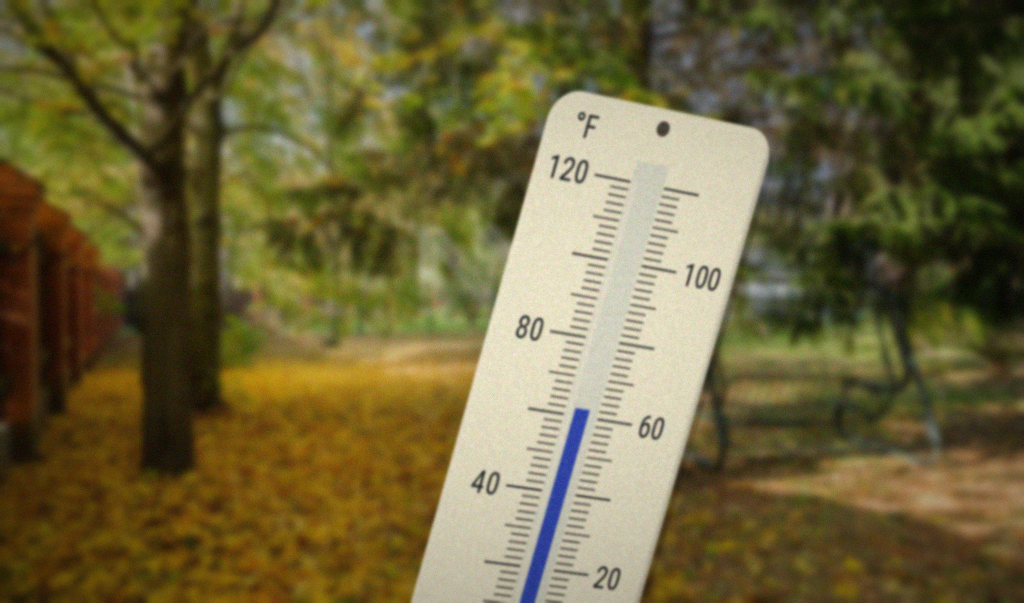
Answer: 62 °F
